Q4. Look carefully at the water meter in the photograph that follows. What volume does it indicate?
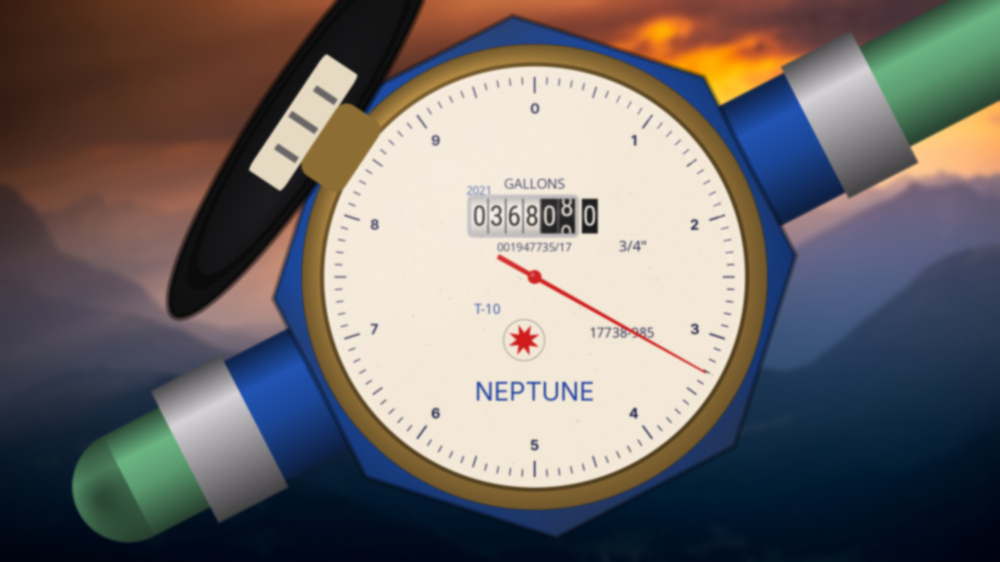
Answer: 368083.3 gal
